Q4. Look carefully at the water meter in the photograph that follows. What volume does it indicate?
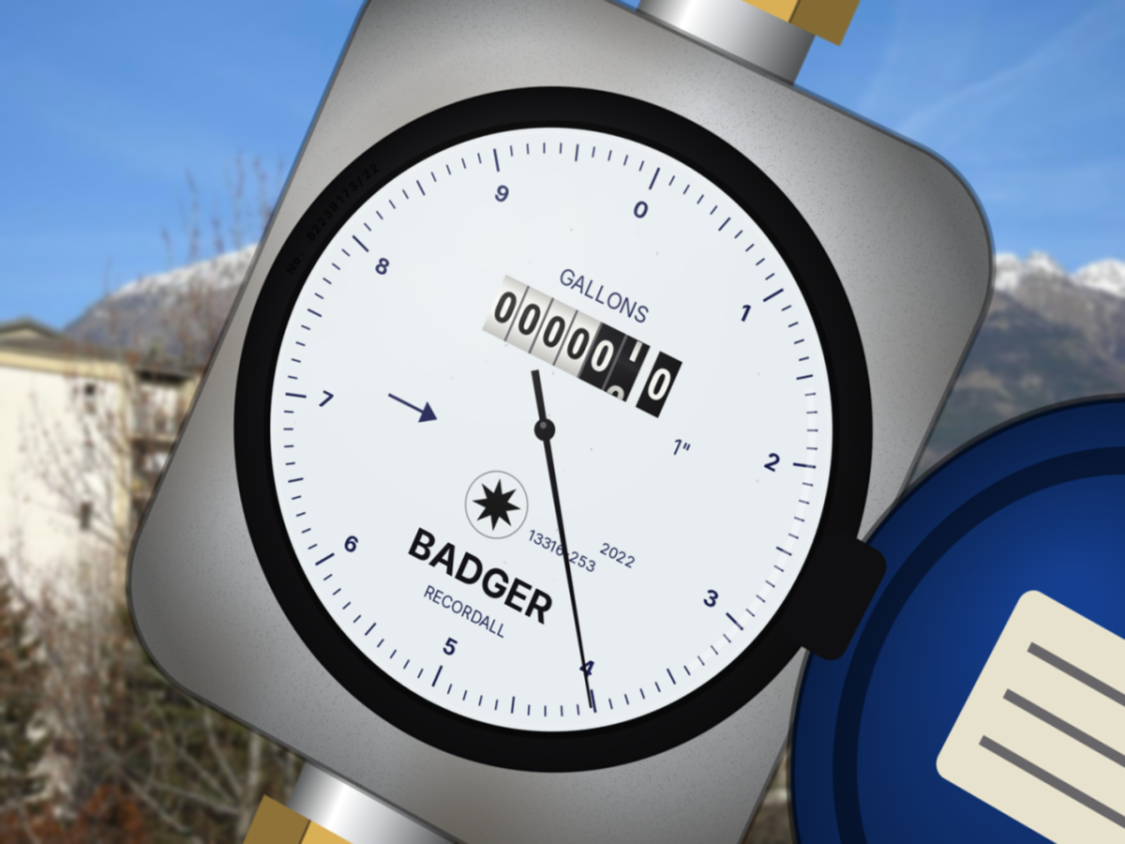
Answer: 14.0 gal
